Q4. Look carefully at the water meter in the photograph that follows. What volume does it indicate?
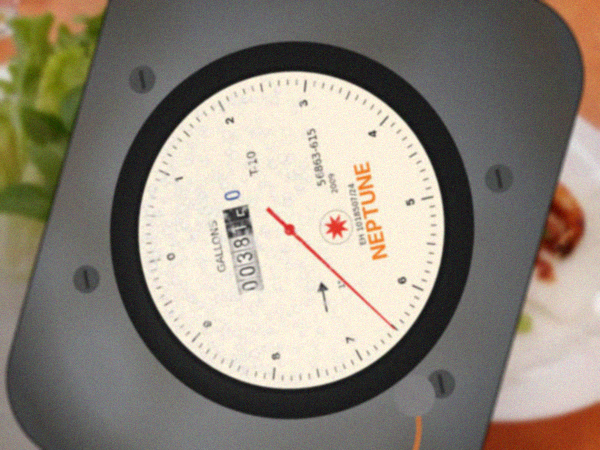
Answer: 38146.5 gal
